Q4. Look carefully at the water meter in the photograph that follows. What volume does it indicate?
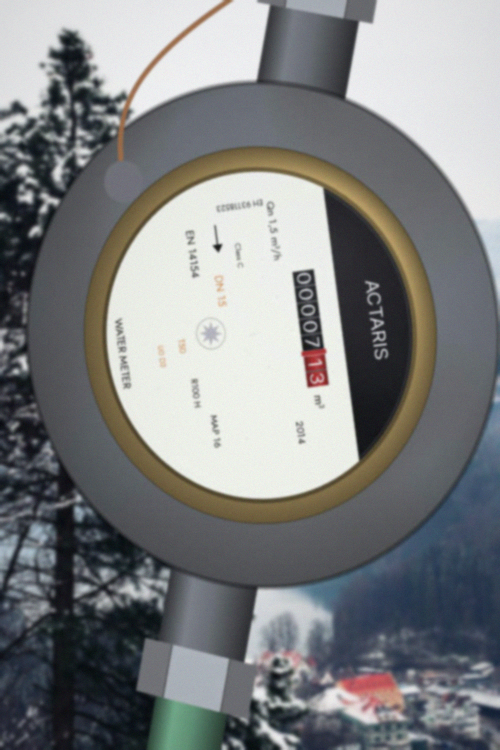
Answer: 7.13 m³
